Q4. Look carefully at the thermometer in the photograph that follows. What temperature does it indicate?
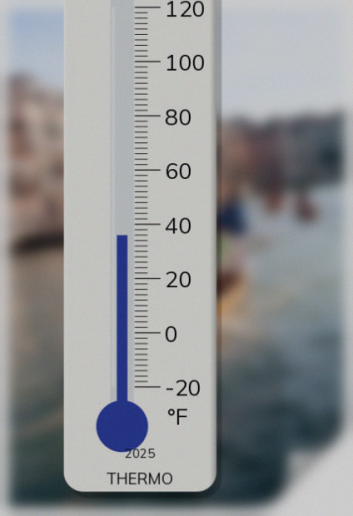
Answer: 36 °F
